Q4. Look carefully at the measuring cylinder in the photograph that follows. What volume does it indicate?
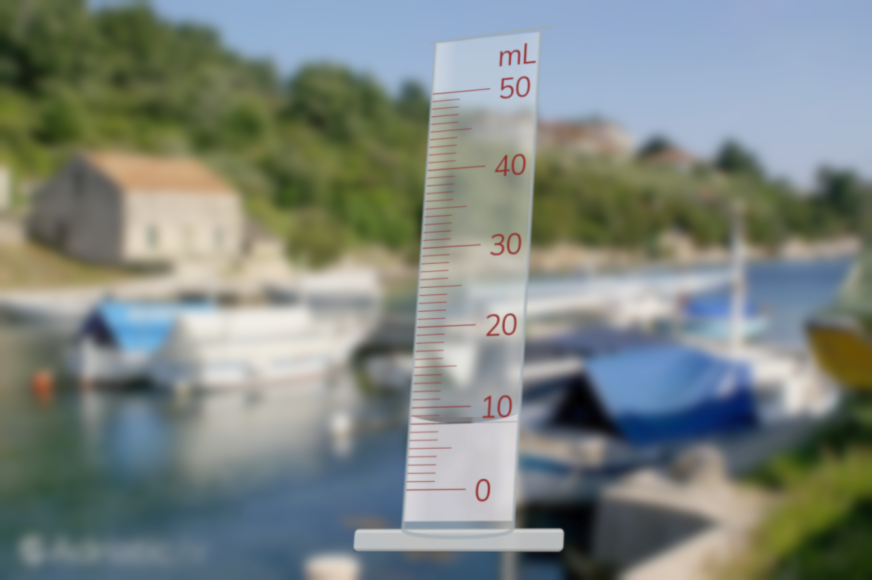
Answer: 8 mL
